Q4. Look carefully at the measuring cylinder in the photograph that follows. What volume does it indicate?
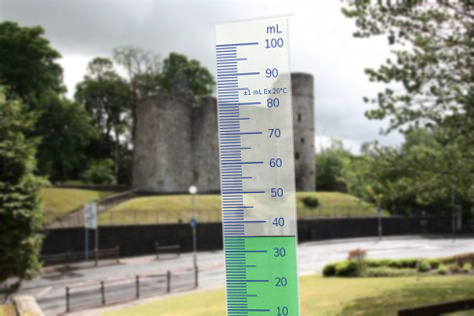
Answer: 35 mL
